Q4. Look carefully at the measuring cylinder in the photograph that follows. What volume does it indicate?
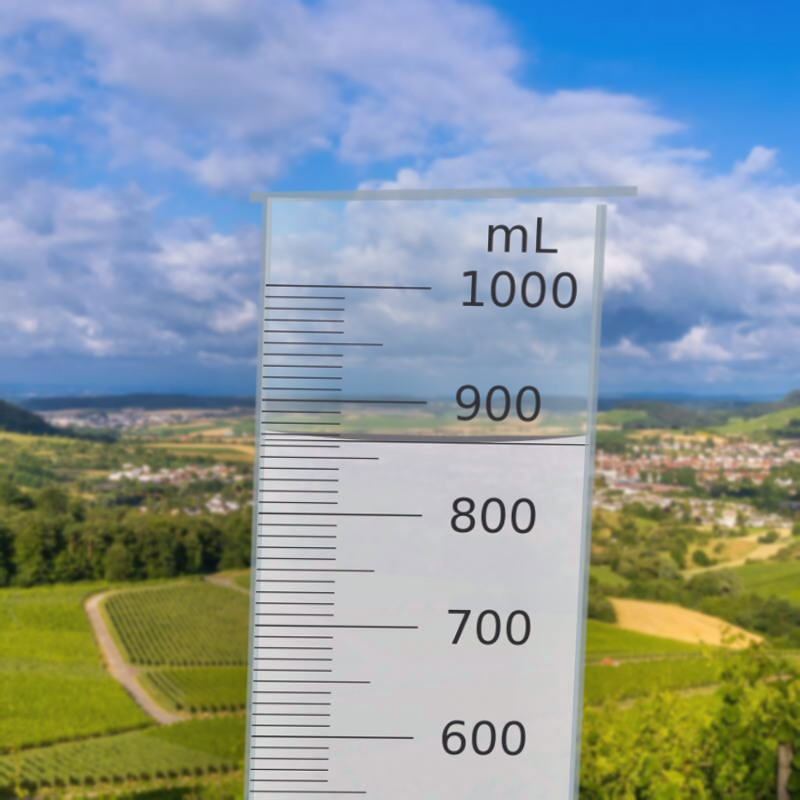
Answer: 865 mL
